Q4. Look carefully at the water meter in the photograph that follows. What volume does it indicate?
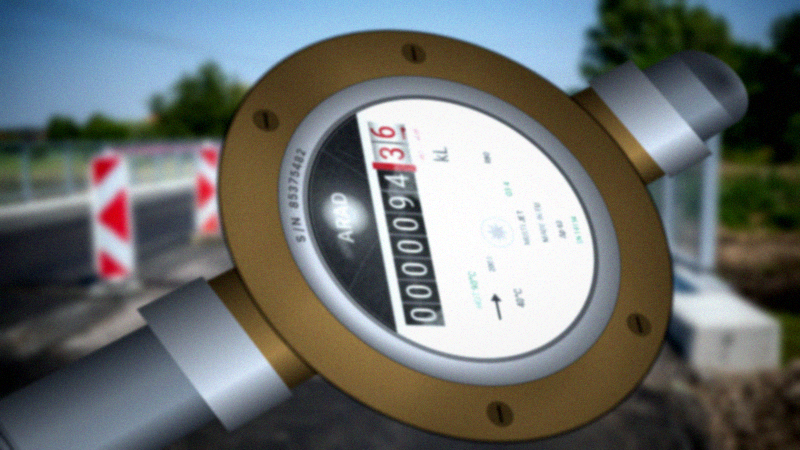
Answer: 94.36 kL
